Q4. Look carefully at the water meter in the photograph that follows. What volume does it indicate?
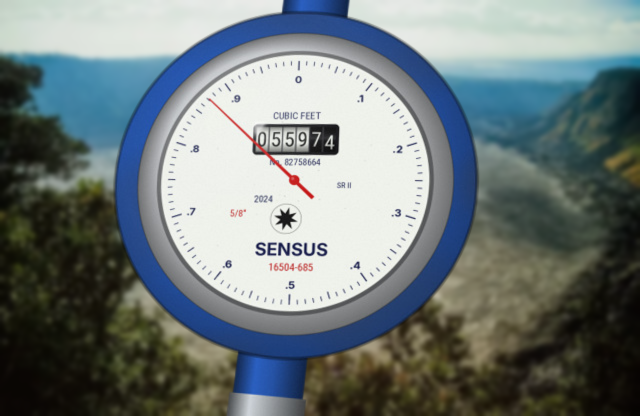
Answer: 55973.87 ft³
